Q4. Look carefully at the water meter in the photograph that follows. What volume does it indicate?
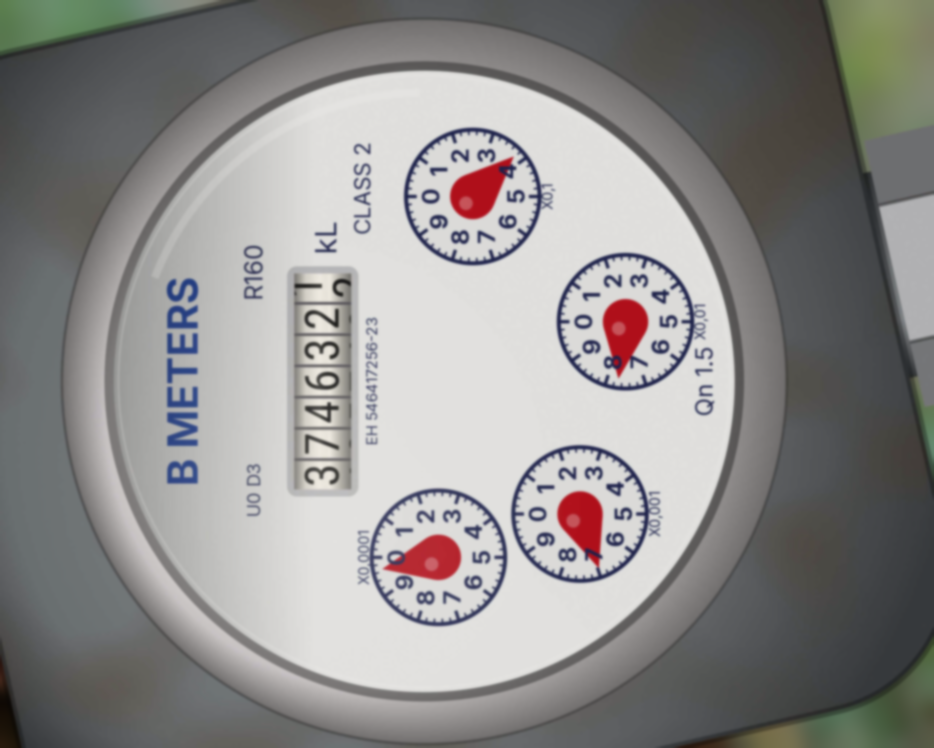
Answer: 3746321.3769 kL
